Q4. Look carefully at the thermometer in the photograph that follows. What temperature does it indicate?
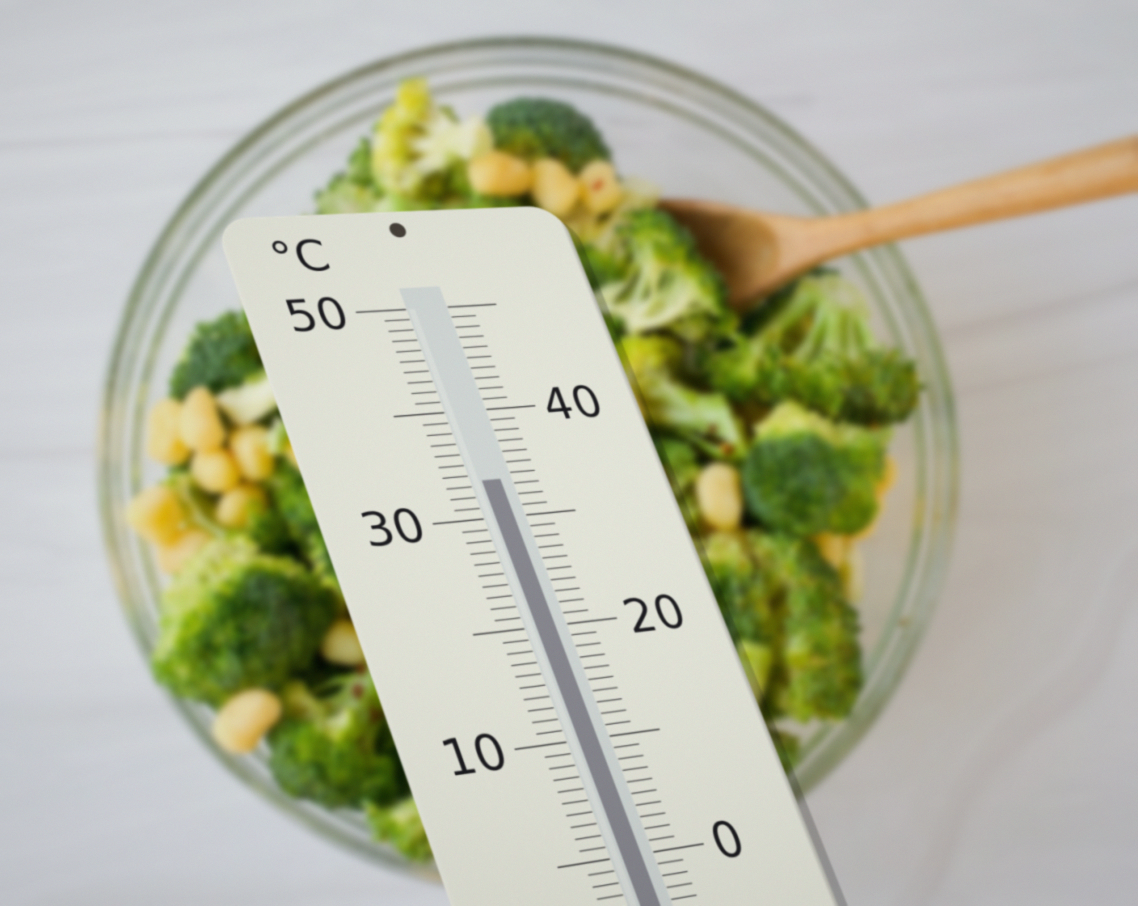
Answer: 33.5 °C
